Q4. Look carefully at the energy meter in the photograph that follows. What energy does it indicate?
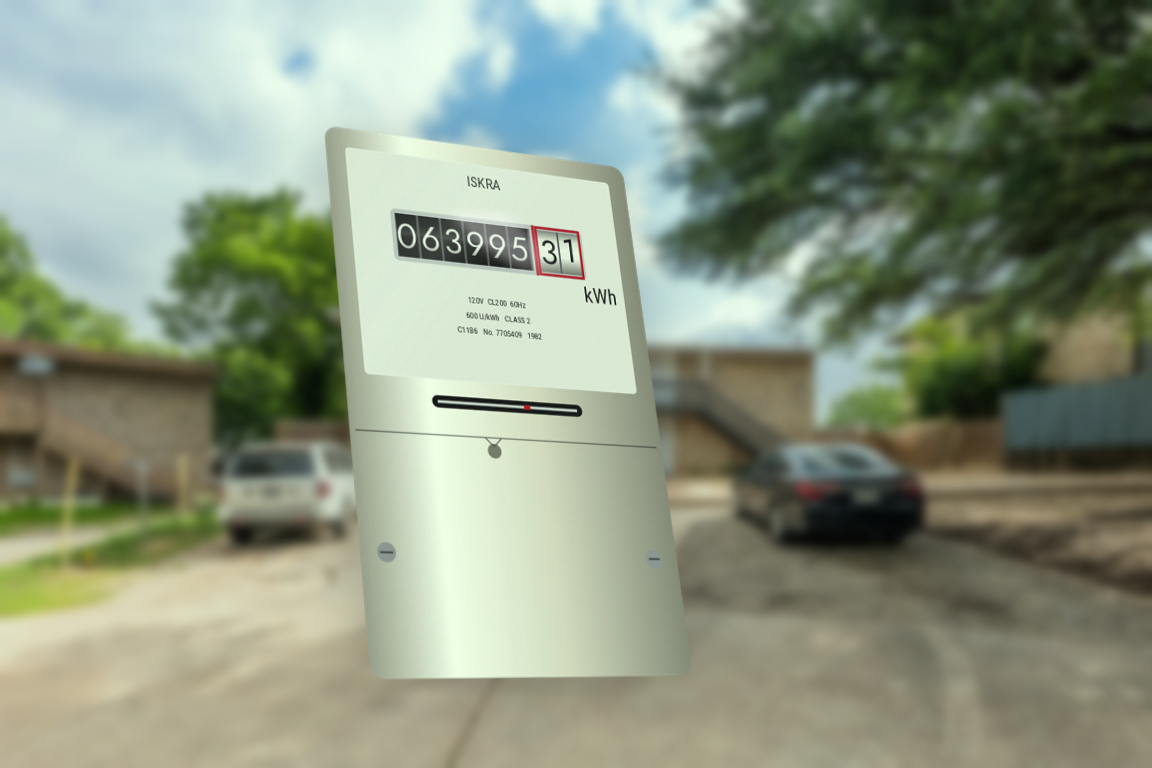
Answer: 63995.31 kWh
